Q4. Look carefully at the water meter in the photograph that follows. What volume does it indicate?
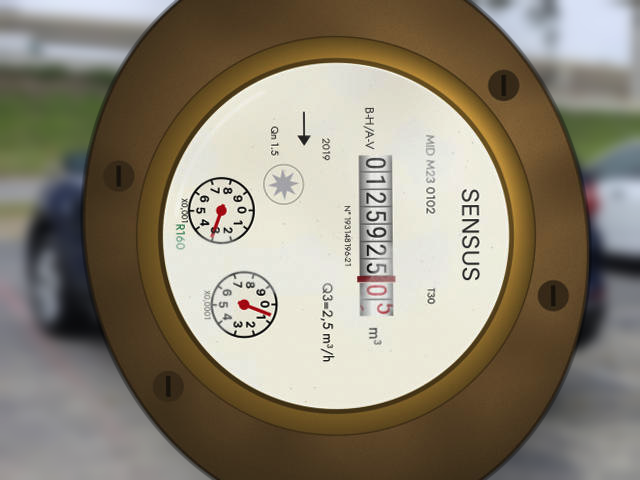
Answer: 125925.0530 m³
